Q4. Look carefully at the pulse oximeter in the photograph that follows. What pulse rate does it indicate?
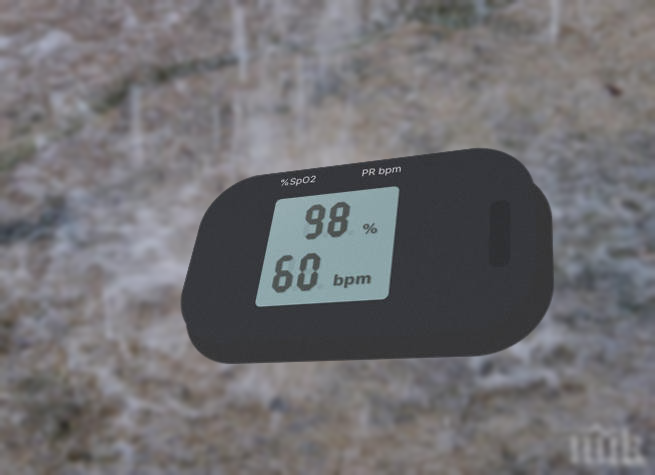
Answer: 60 bpm
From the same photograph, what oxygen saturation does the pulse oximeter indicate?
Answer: 98 %
